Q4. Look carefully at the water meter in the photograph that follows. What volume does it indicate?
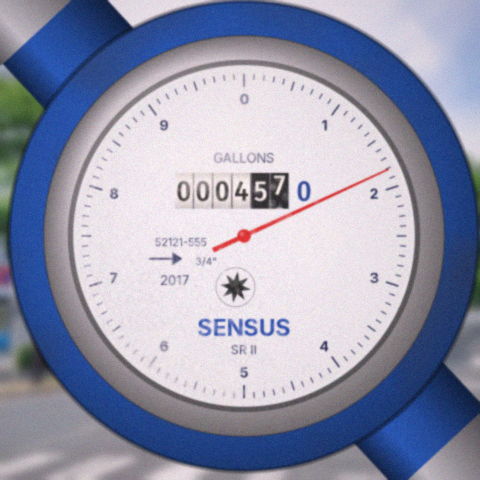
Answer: 4571.8 gal
